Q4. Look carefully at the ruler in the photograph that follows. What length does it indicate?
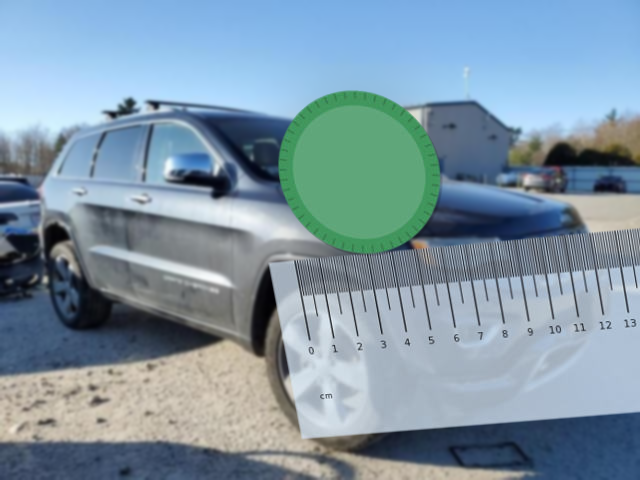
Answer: 6.5 cm
